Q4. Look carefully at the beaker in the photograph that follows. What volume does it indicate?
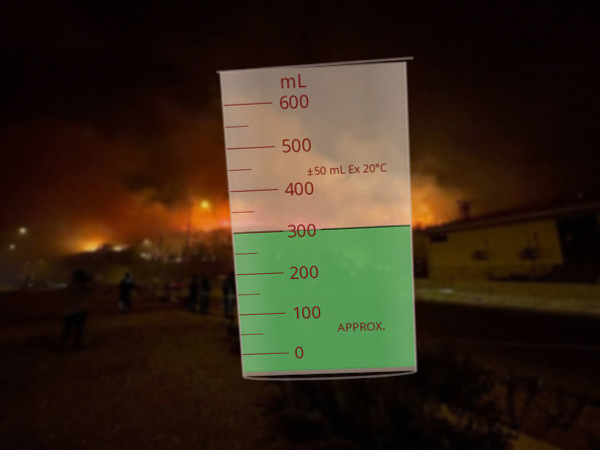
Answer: 300 mL
